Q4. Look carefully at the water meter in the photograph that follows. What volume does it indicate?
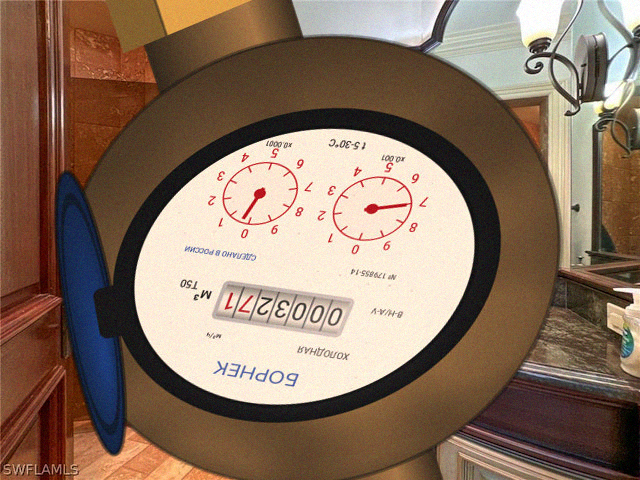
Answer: 32.7170 m³
